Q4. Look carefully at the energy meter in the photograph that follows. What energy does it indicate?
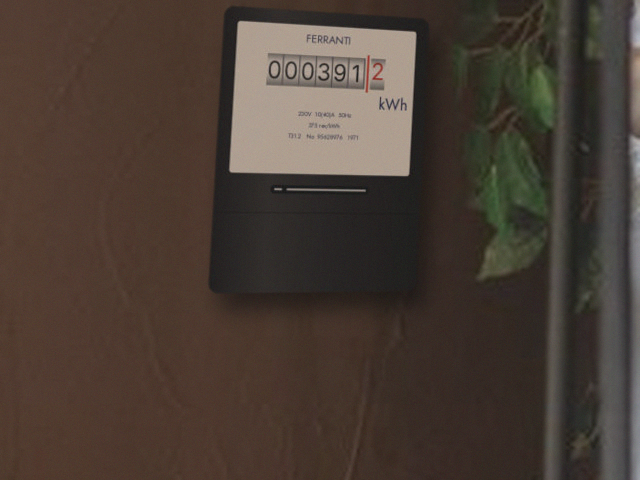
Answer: 391.2 kWh
